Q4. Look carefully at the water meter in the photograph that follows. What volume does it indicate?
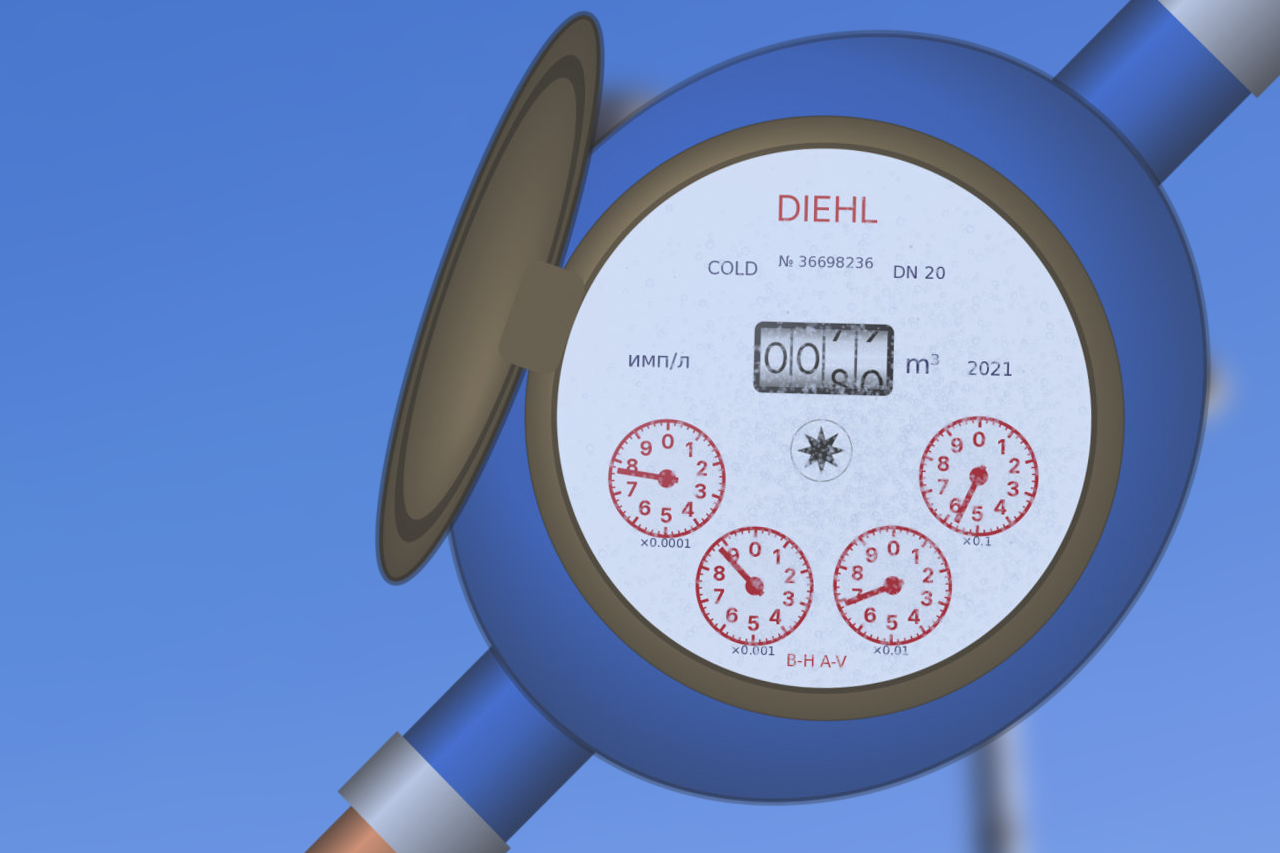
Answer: 79.5687 m³
